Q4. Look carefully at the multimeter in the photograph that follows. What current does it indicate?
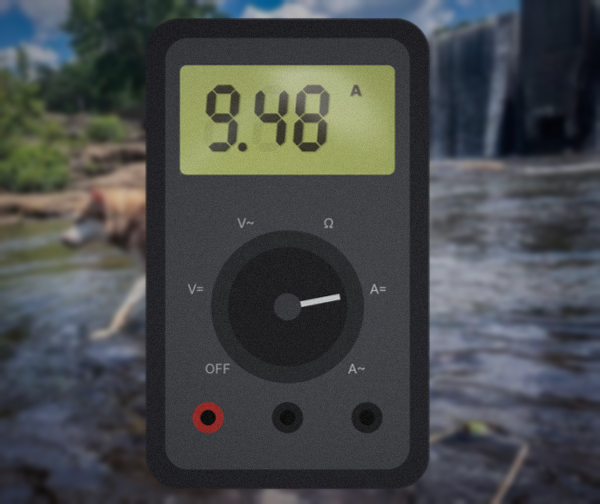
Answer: 9.48 A
